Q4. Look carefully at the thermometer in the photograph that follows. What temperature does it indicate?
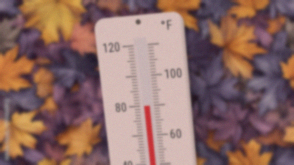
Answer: 80 °F
